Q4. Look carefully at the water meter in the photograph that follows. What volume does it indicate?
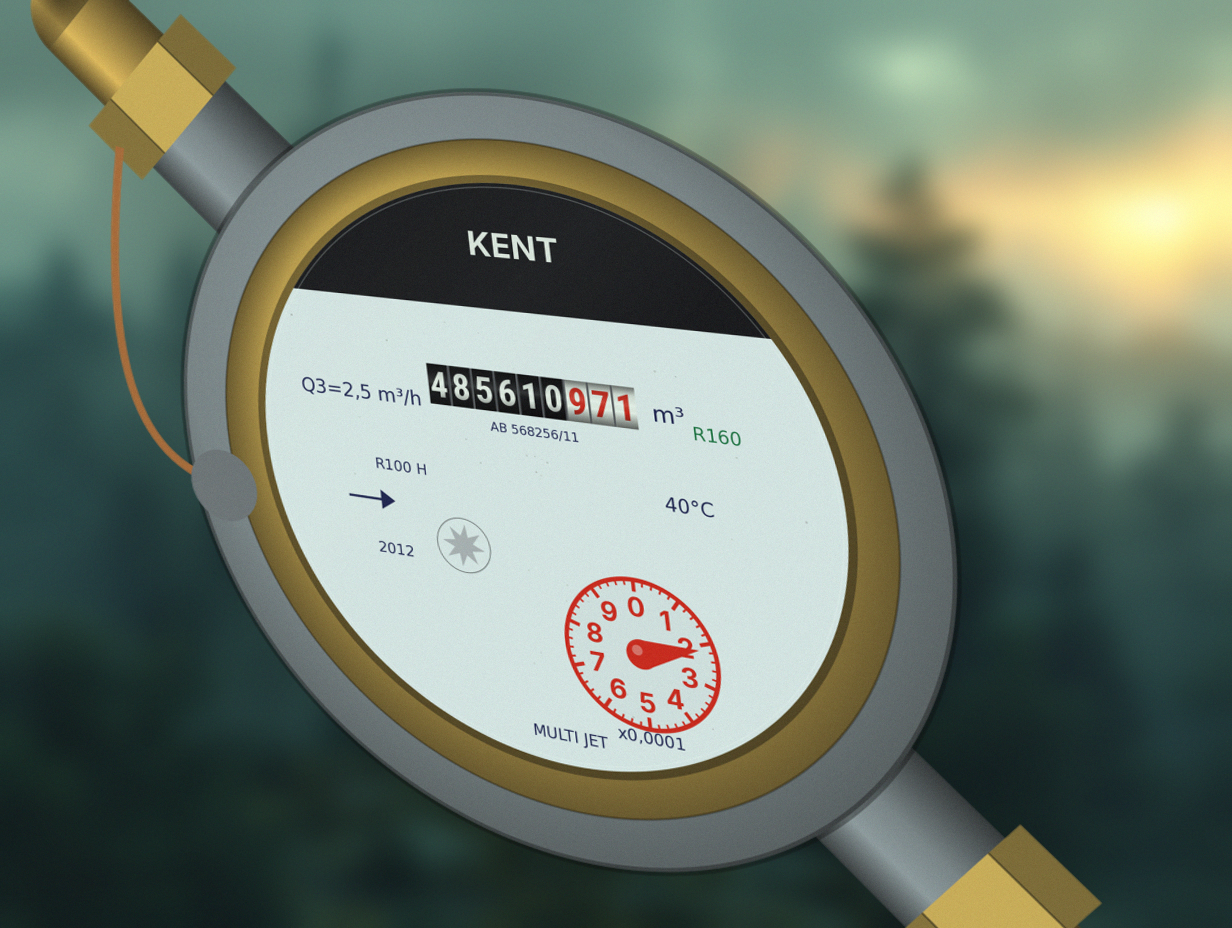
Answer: 485610.9712 m³
